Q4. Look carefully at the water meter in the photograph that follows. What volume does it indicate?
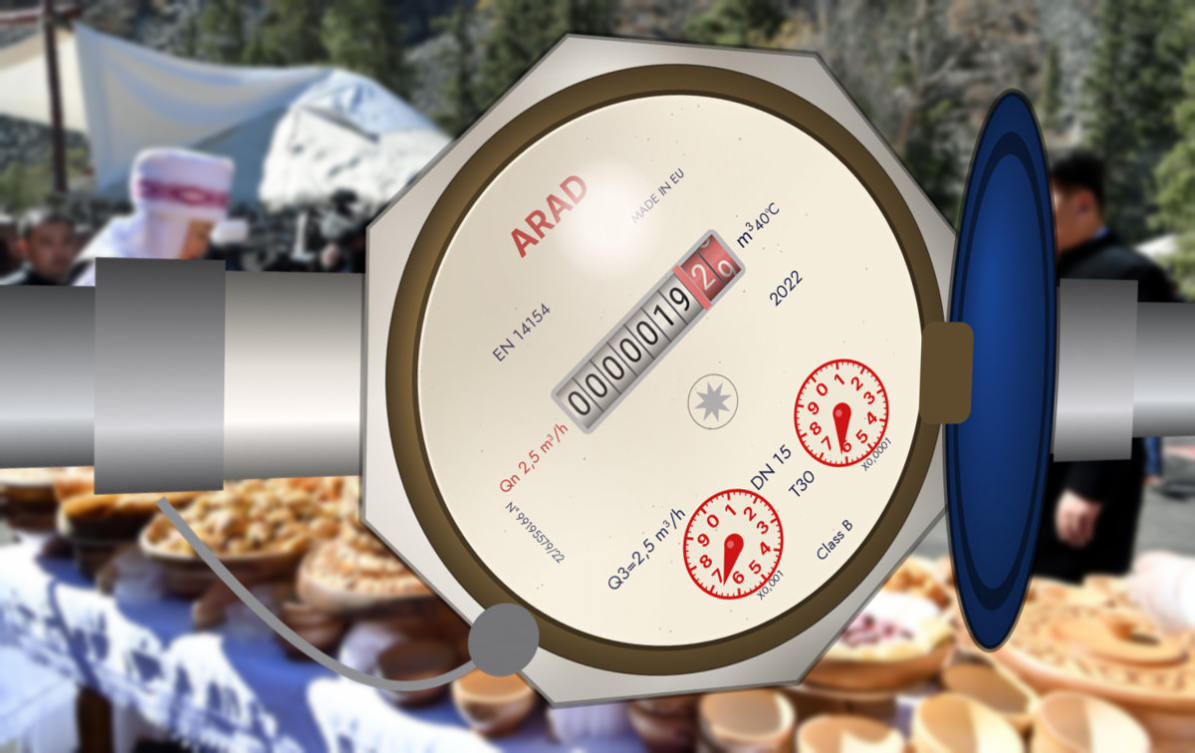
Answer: 19.2866 m³
